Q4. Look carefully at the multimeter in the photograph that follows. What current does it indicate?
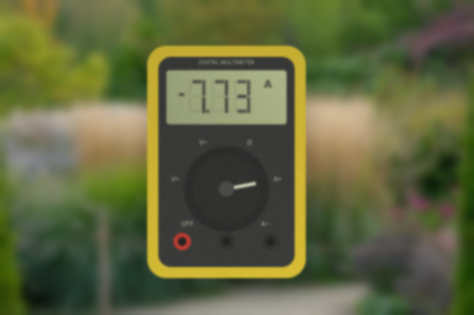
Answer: -7.73 A
